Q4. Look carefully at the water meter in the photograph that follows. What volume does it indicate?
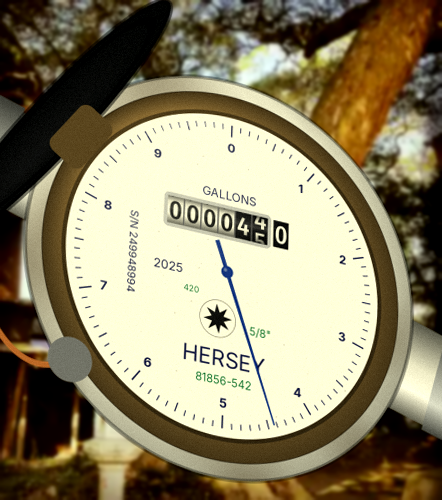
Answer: 444.4 gal
